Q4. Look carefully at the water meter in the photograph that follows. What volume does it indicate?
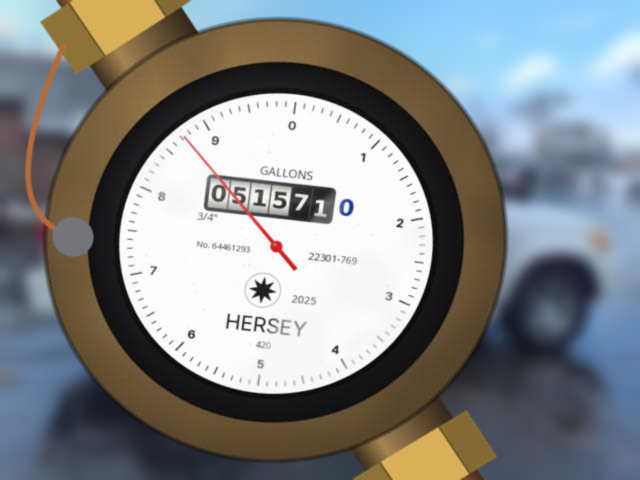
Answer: 515708.7 gal
